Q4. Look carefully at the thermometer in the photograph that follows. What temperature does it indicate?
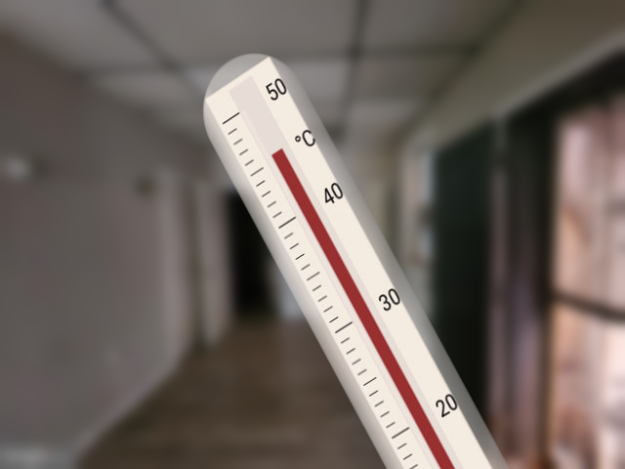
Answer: 45.5 °C
